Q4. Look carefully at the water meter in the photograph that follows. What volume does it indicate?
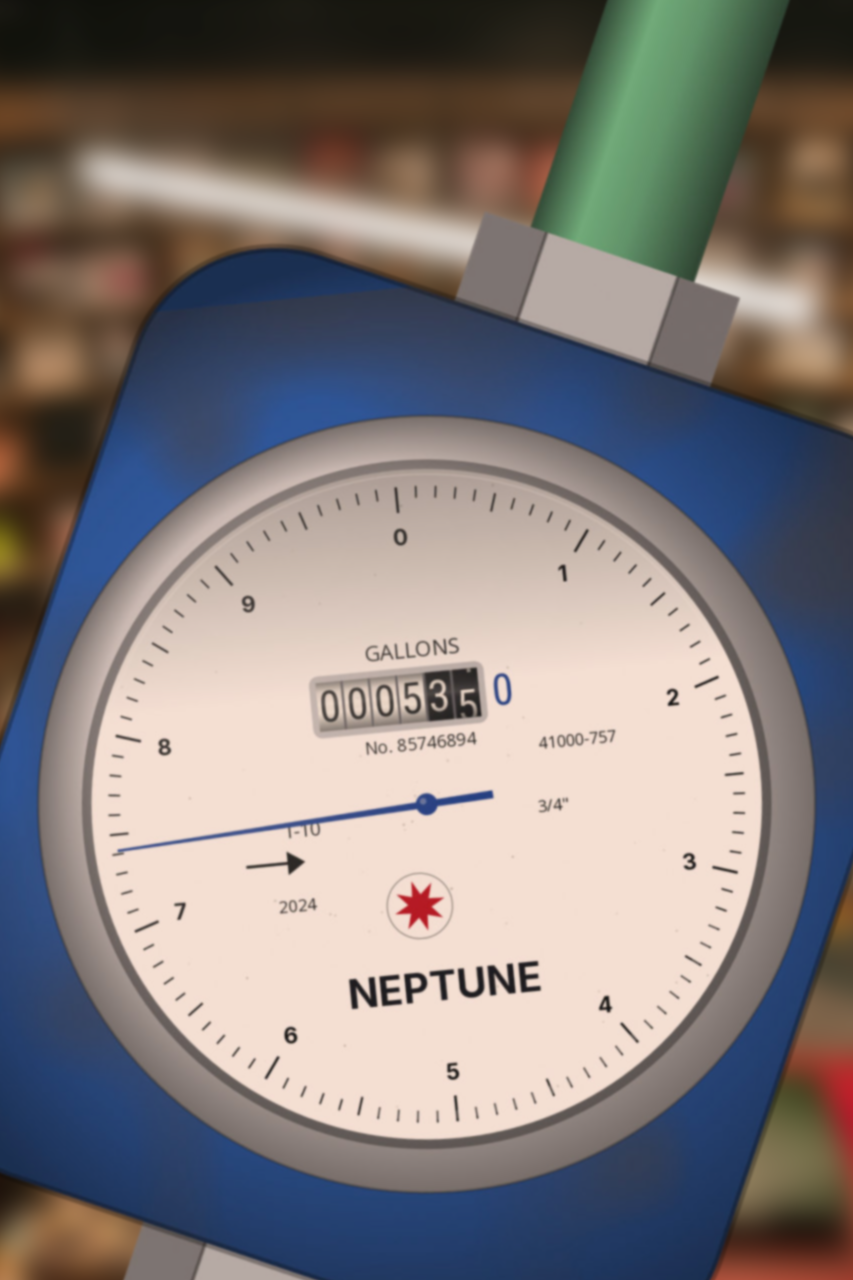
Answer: 5347.4 gal
